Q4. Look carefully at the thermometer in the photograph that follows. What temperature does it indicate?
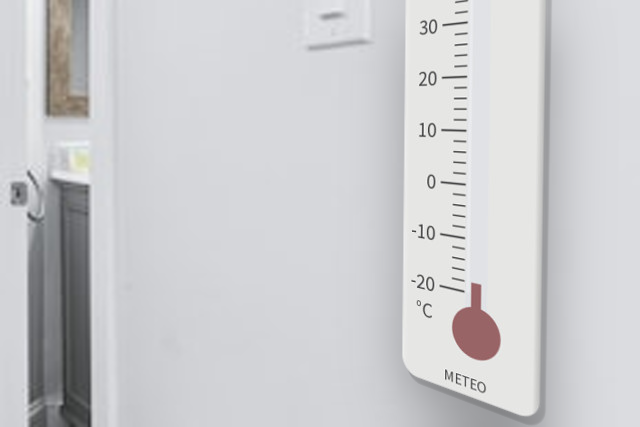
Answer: -18 °C
